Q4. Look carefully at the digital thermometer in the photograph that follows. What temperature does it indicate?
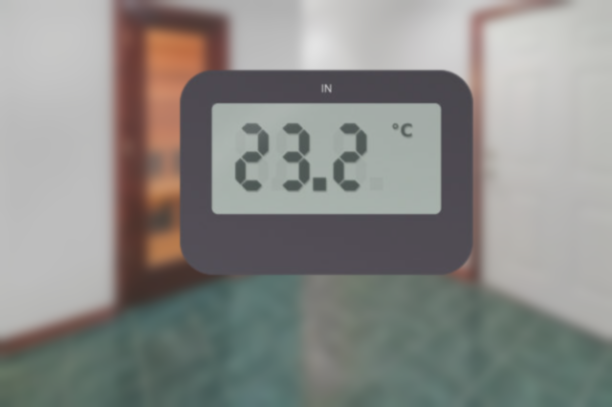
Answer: 23.2 °C
